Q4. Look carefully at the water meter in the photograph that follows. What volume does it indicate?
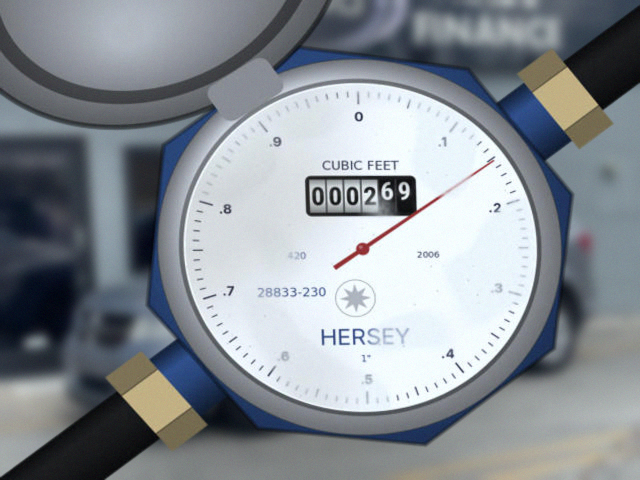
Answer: 269.15 ft³
